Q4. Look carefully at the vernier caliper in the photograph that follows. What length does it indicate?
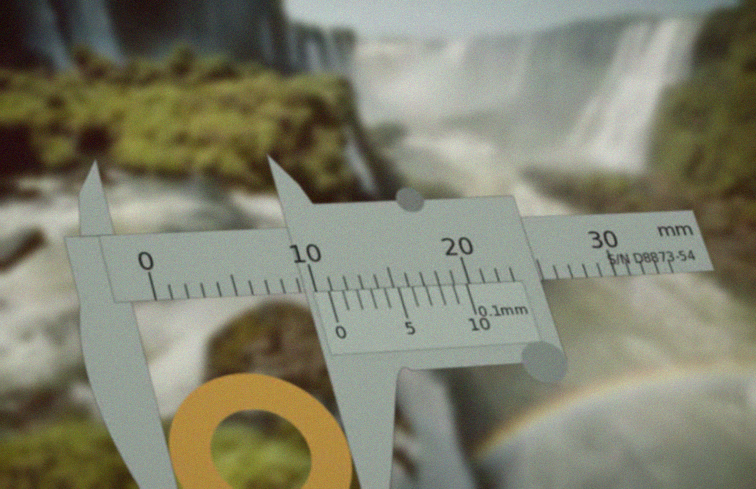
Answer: 10.8 mm
